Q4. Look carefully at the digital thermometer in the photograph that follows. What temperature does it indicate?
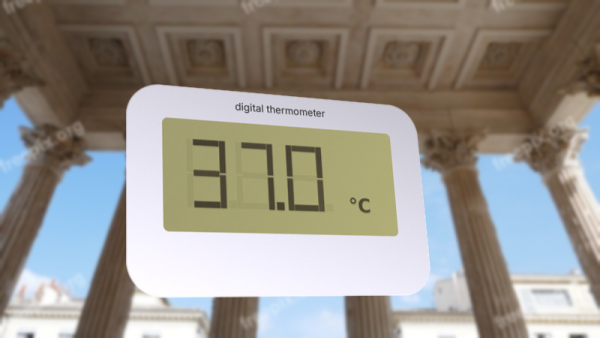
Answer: 37.0 °C
